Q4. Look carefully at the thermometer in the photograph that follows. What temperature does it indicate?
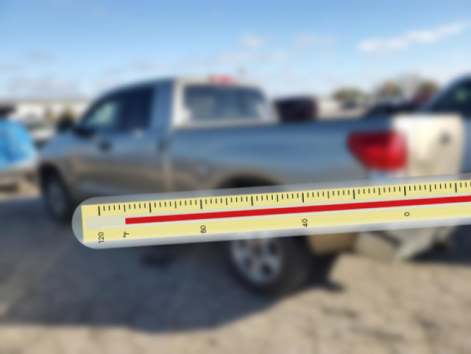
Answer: 110 °F
